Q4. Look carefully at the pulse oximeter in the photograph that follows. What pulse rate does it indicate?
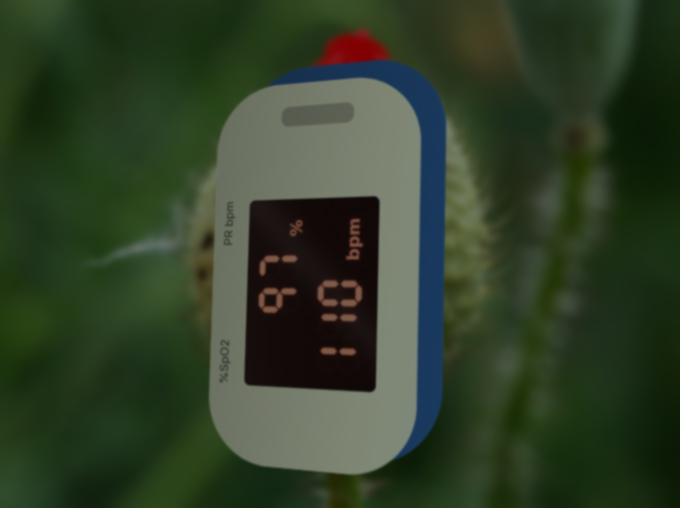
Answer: 110 bpm
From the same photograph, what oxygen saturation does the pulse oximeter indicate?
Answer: 97 %
